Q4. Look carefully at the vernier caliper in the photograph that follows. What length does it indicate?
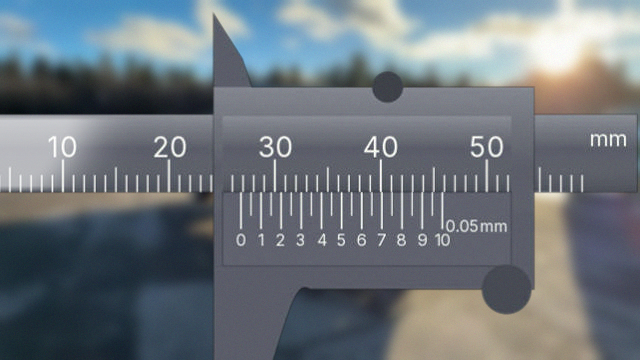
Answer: 26.8 mm
